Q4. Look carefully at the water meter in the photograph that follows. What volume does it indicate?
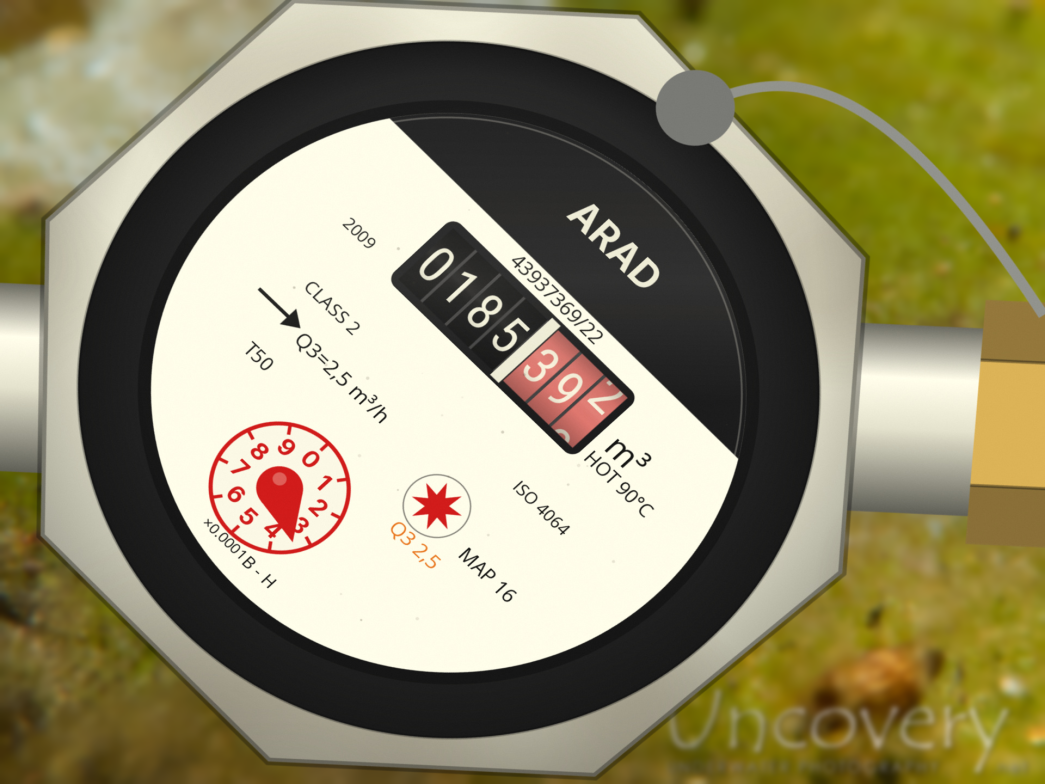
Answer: 185.3923 m³
